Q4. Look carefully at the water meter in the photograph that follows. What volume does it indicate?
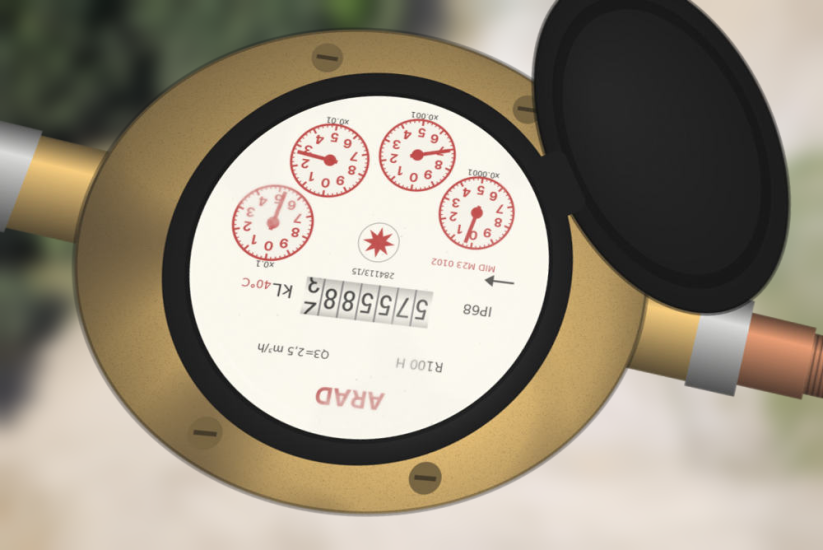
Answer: 5755882.5270 kL
